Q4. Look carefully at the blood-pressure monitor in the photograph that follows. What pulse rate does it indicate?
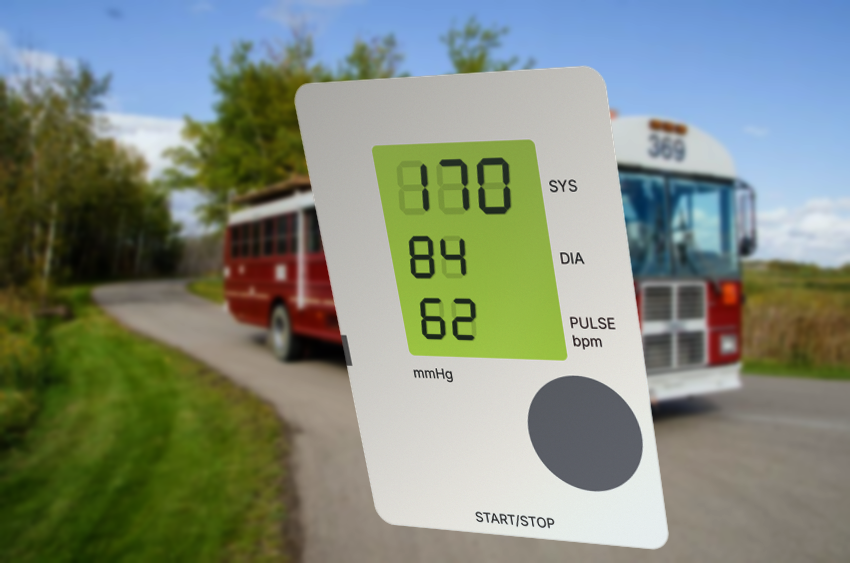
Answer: 62 bpm
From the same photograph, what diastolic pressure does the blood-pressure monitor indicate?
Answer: 84 mmHg
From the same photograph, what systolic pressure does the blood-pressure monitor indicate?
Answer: 170 mmHg
